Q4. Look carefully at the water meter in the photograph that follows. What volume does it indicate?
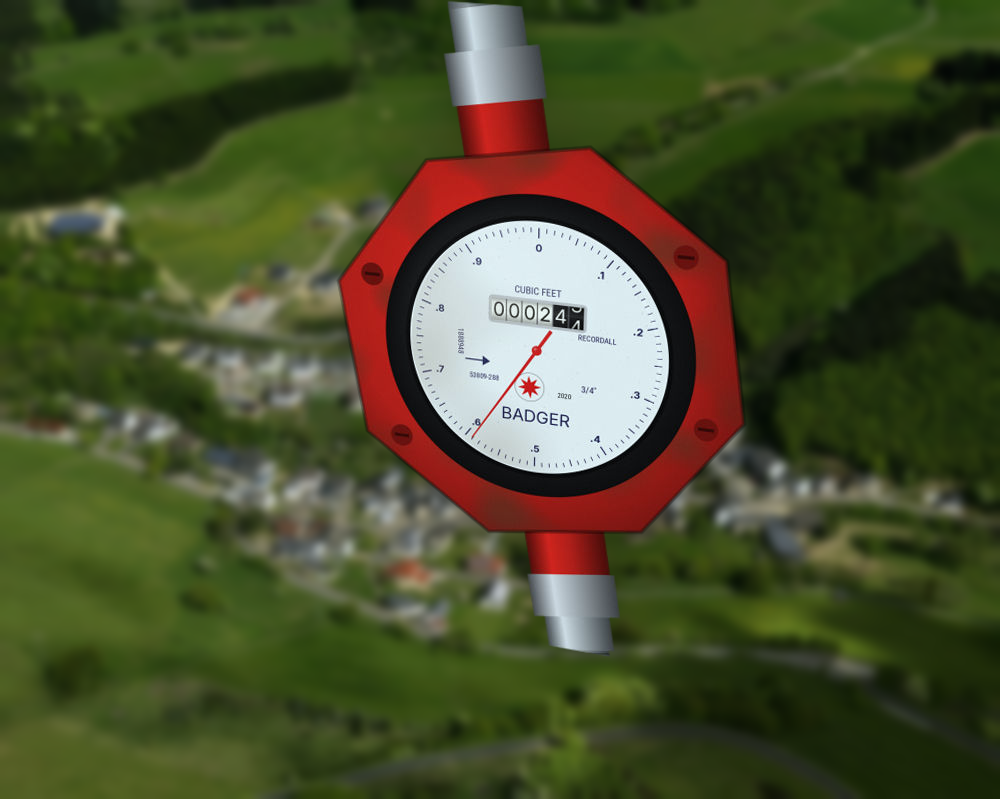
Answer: 243.59 ft³
